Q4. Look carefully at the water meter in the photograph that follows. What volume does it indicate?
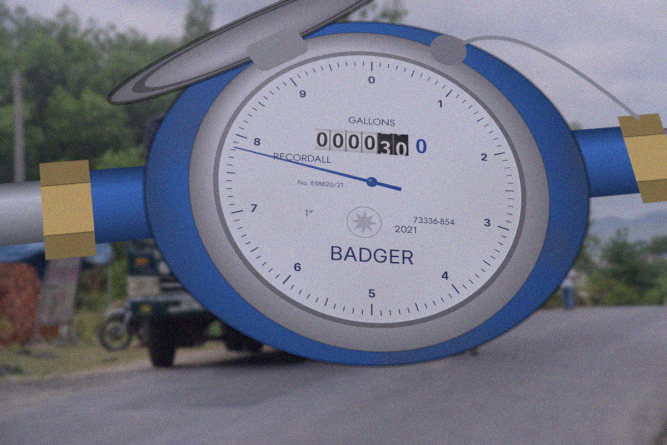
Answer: 297.8 gal
